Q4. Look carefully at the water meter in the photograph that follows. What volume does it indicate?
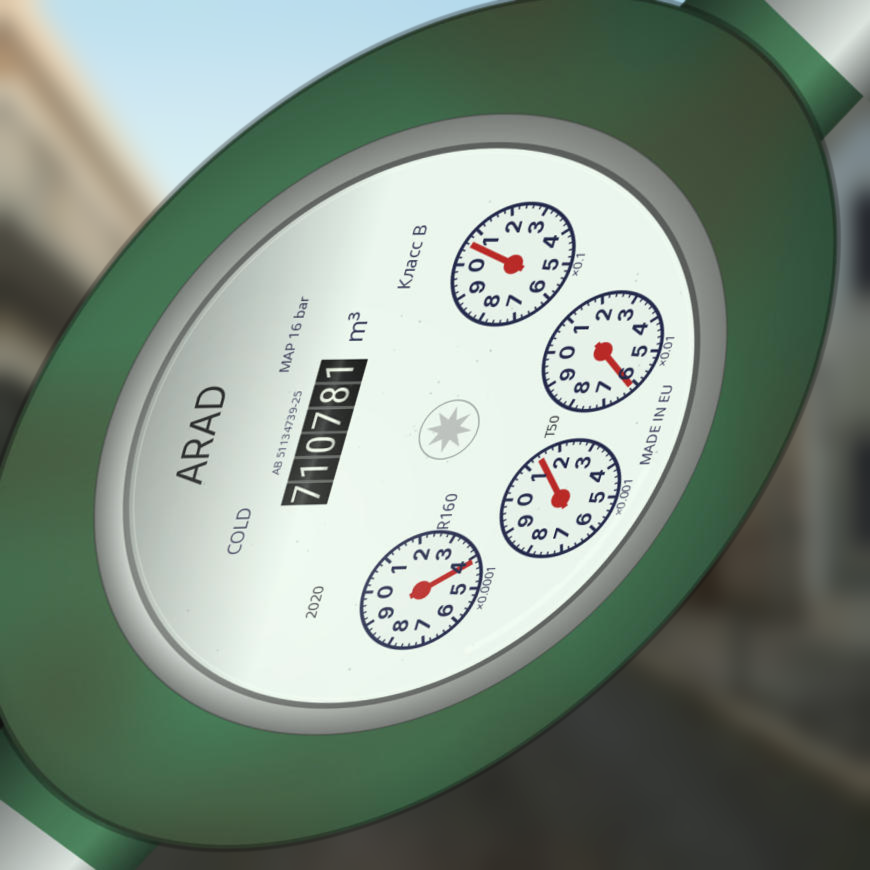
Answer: 710781.0614 m³
